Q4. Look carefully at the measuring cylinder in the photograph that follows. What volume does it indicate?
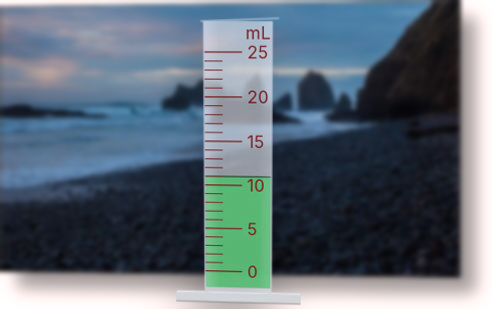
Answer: 11 mL
